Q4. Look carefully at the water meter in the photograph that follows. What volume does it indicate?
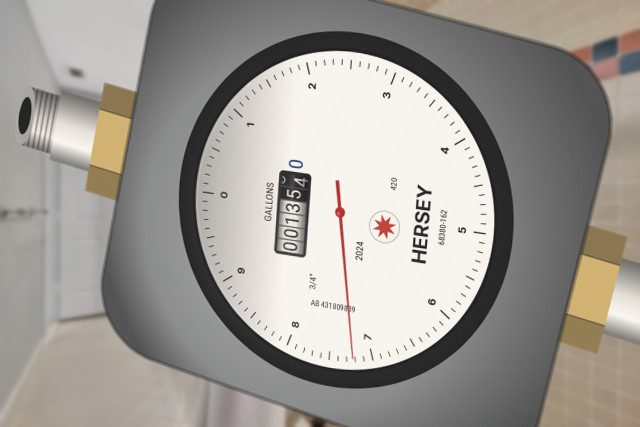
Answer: 13537.2 gal
